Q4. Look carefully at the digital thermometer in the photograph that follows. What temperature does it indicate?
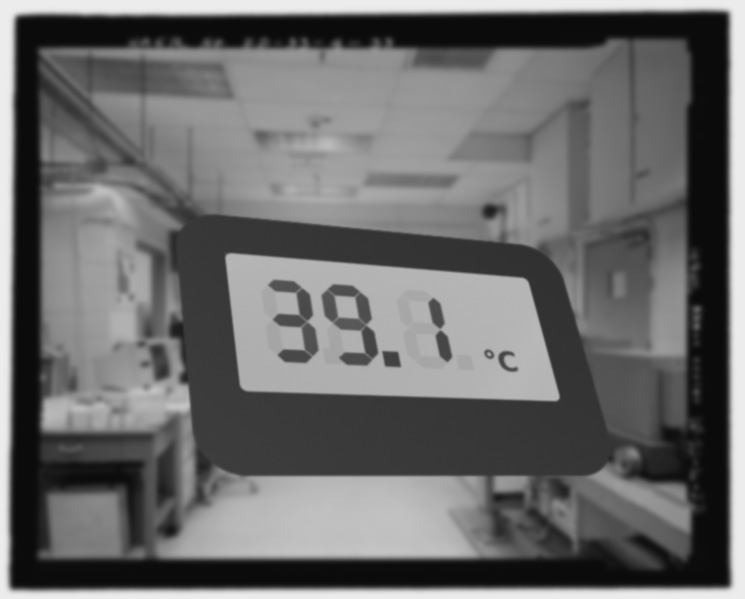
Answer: 39.1 °C
